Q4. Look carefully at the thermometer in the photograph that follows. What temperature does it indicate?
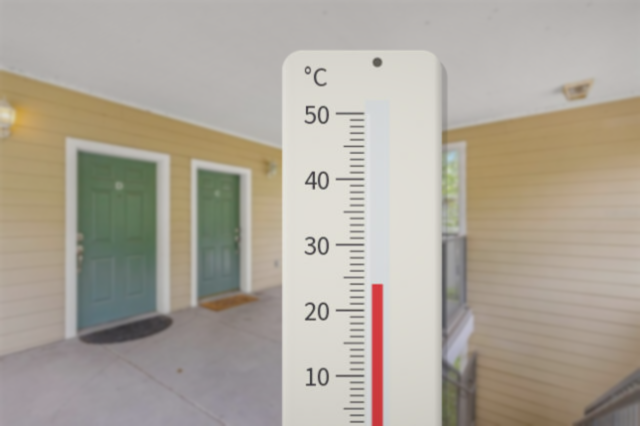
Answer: 24 °C
